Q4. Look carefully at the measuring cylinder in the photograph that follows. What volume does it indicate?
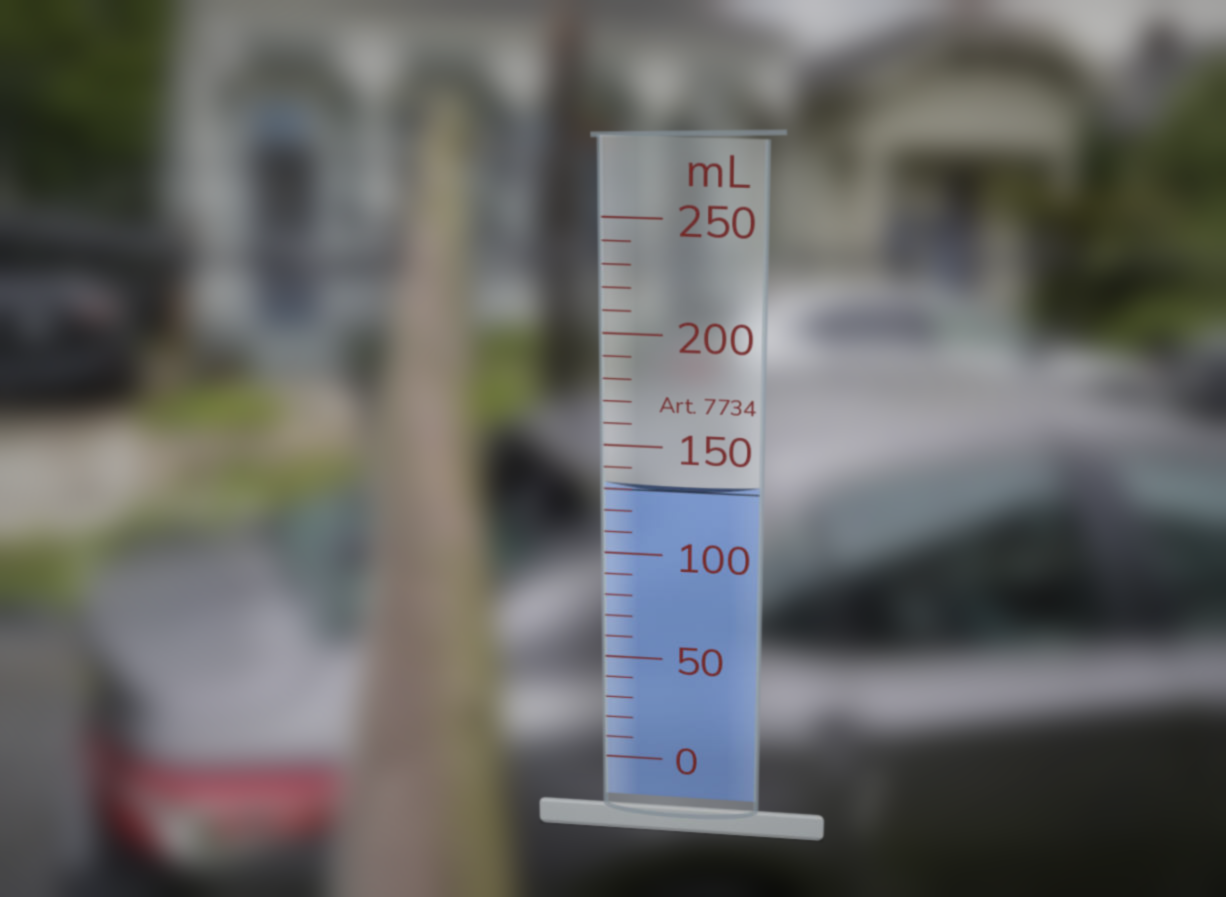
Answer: 130 mL
